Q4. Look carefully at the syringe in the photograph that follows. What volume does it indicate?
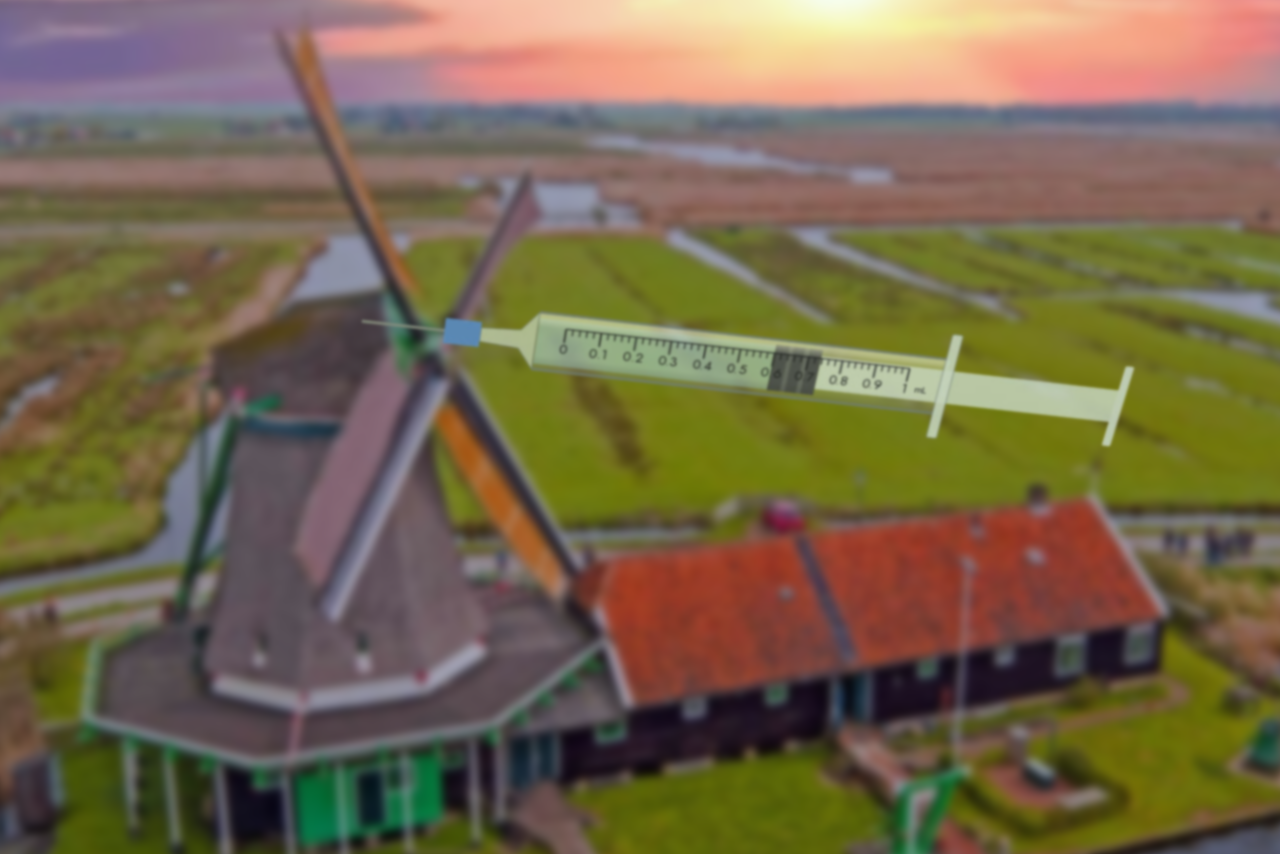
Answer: 0.6 mL
